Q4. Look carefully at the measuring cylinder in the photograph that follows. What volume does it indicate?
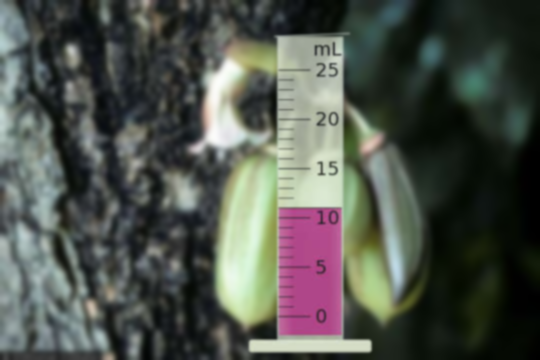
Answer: 11 mL
